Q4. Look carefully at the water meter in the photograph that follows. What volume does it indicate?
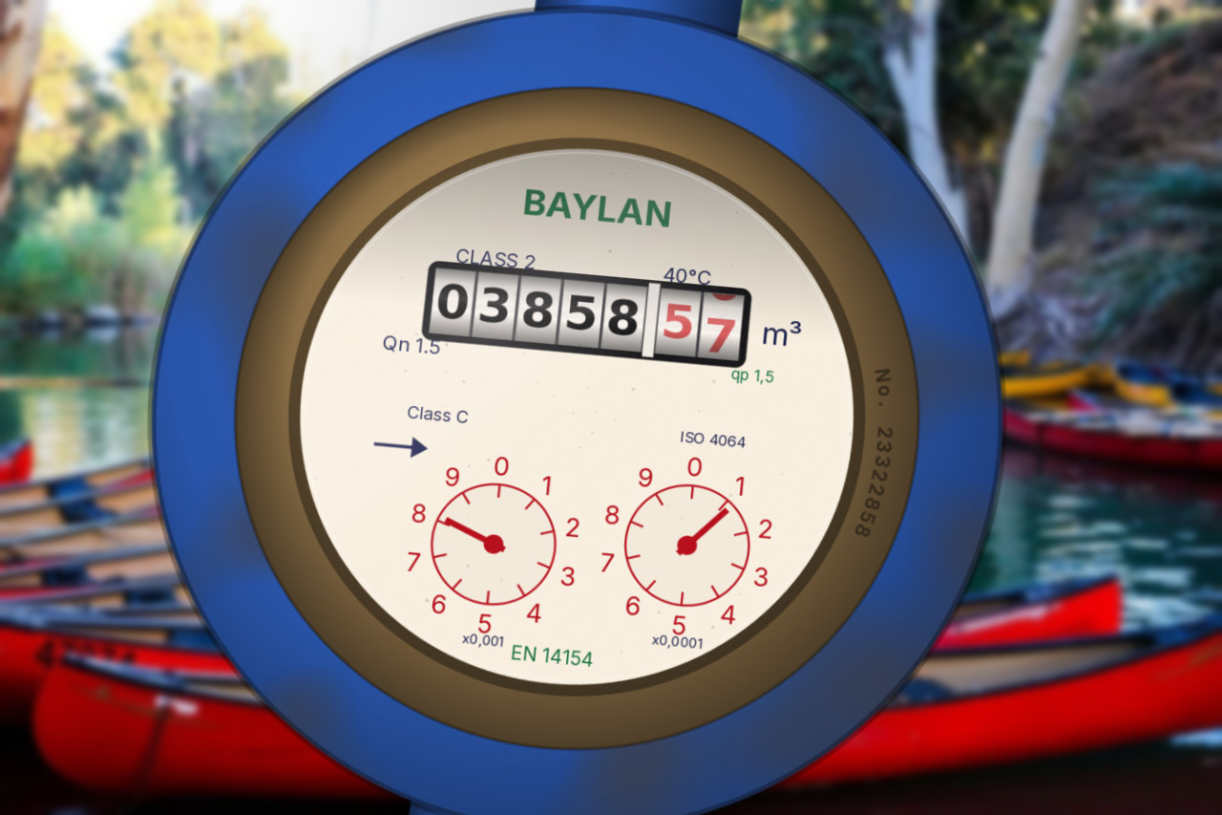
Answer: 3858.5681 m³
